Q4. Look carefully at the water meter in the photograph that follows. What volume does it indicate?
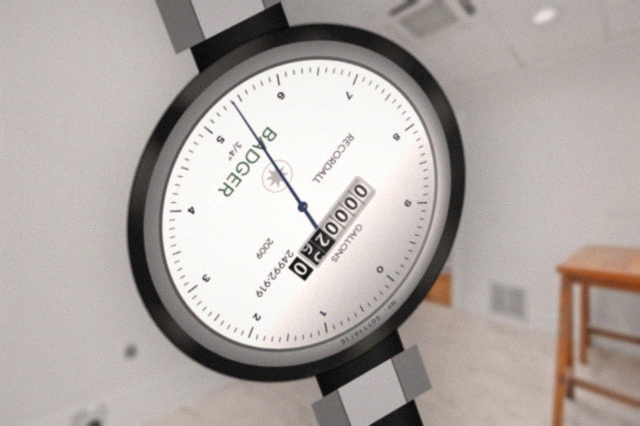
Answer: 255.4 gal
